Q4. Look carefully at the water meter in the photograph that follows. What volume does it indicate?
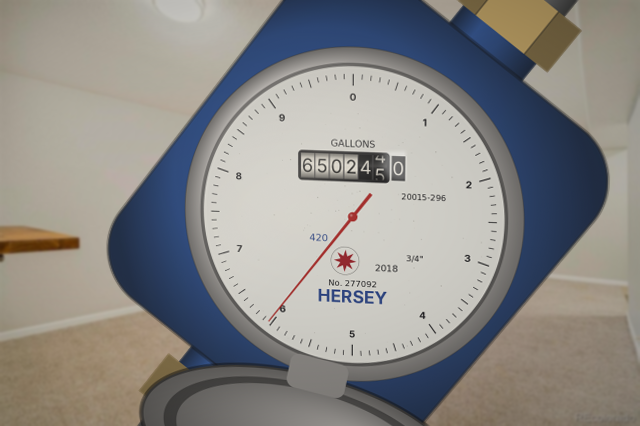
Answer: 6502446.0 gal
